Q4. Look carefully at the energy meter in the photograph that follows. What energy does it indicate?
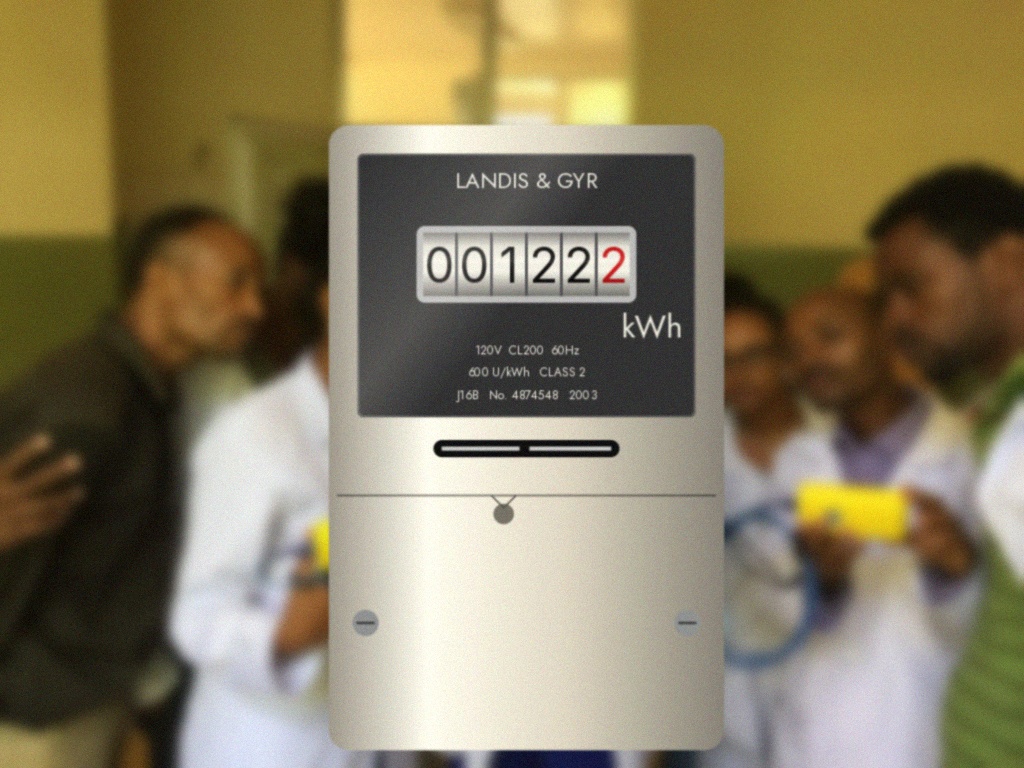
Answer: 122.2 kWh
